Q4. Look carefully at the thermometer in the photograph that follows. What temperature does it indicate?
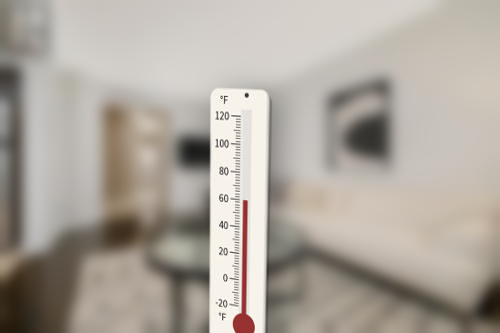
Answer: 60 °F
